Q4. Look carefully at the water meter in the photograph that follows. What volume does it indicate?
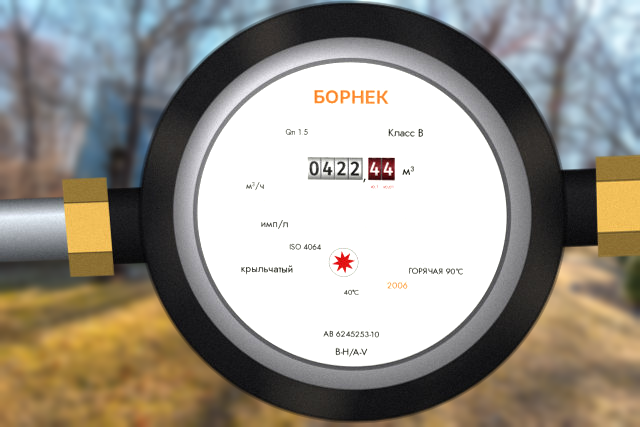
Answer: 422.44 m³
